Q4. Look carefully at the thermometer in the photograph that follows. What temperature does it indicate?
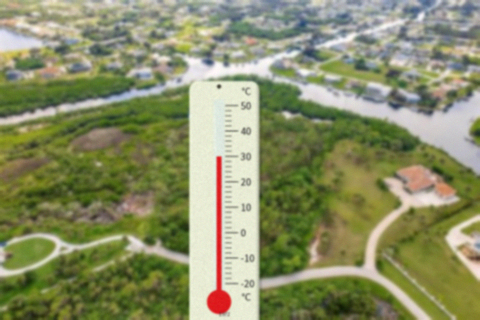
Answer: 30 °C
